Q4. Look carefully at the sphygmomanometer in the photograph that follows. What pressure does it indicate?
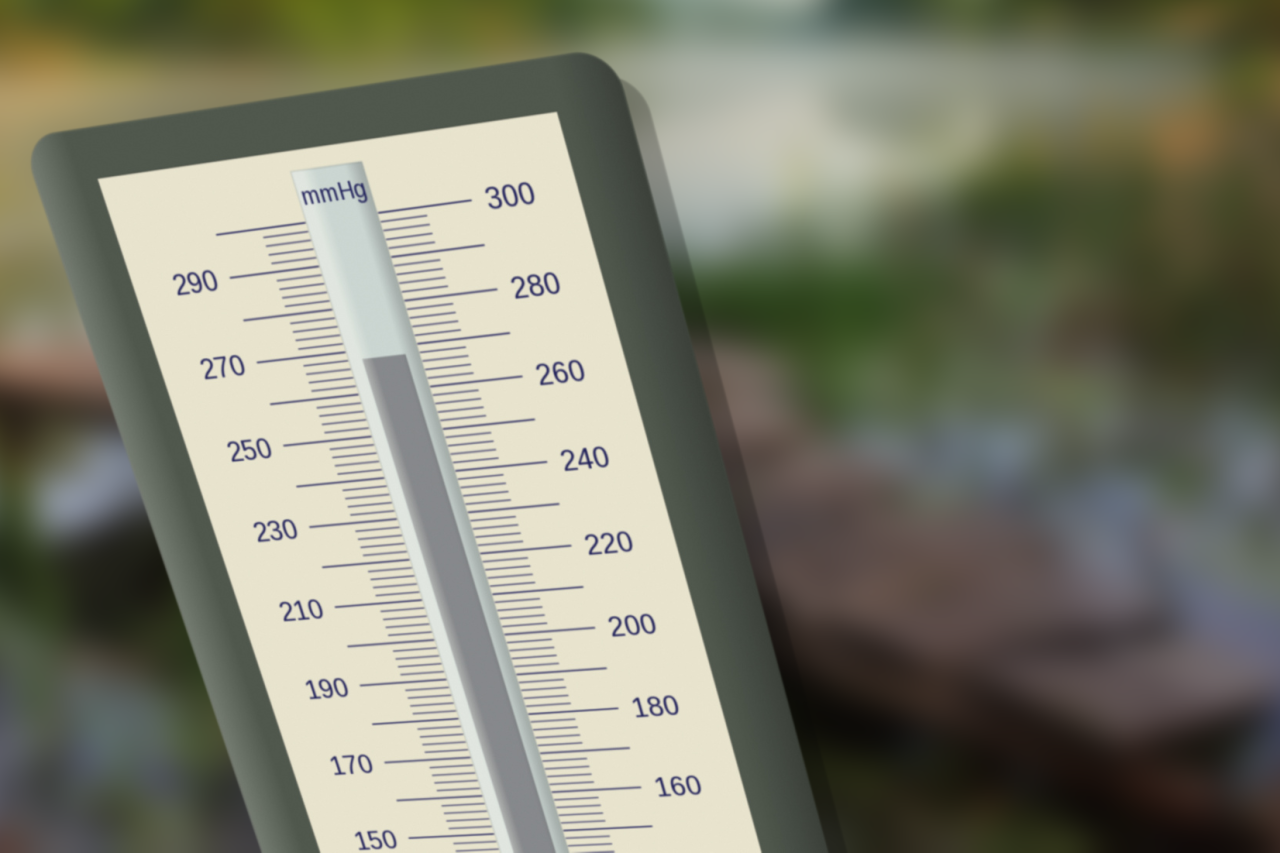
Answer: 268 mmHg
